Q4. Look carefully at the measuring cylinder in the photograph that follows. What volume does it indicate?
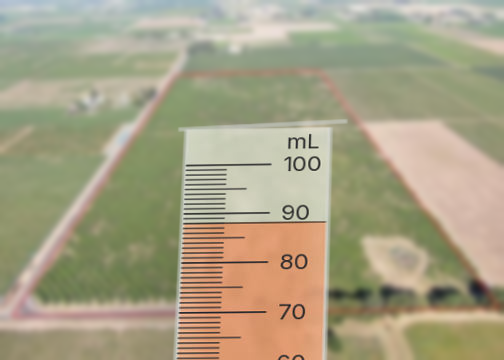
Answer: 88 mL
